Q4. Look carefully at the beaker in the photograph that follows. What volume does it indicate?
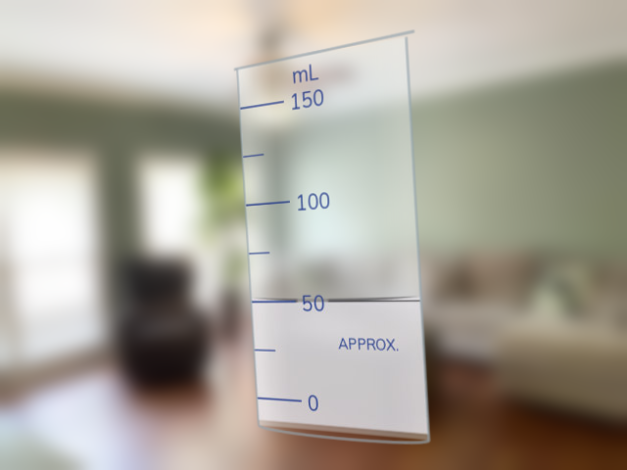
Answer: 50 mL
